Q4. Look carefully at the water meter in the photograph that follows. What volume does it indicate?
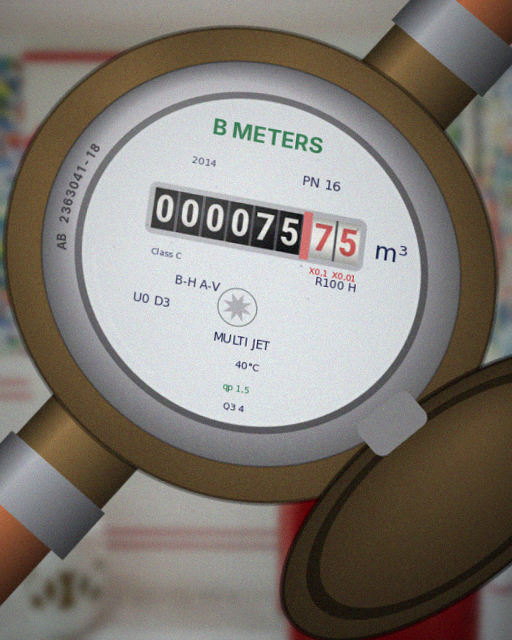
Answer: 75.75 m³
